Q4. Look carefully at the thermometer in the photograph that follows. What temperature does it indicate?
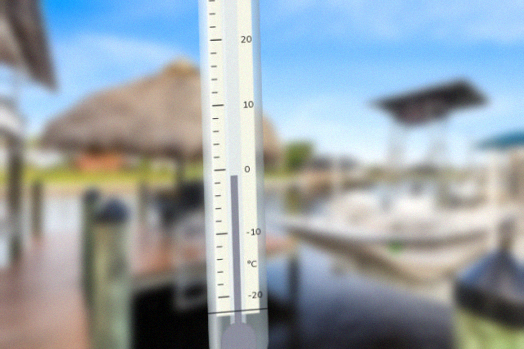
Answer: -1 °C
